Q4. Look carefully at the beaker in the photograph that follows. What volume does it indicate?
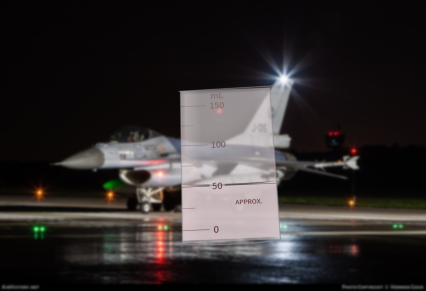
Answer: 50 mL
